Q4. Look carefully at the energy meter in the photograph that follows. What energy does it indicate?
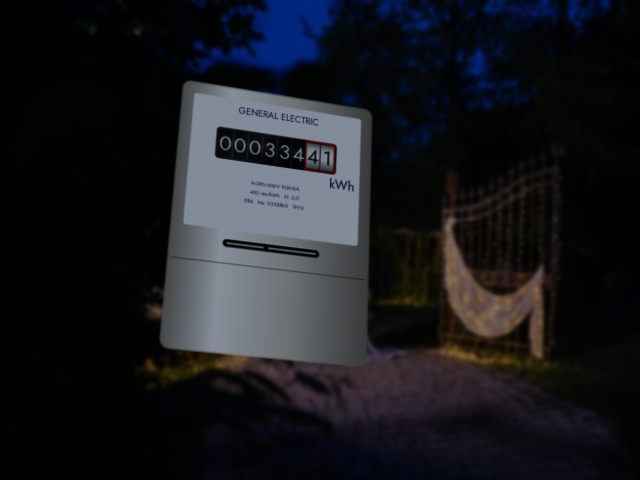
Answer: 334.41 kWh
